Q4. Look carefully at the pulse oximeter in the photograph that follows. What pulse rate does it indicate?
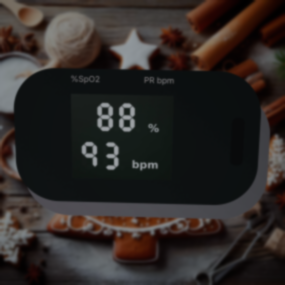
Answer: 93 bpm
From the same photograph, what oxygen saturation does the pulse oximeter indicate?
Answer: 88 %
